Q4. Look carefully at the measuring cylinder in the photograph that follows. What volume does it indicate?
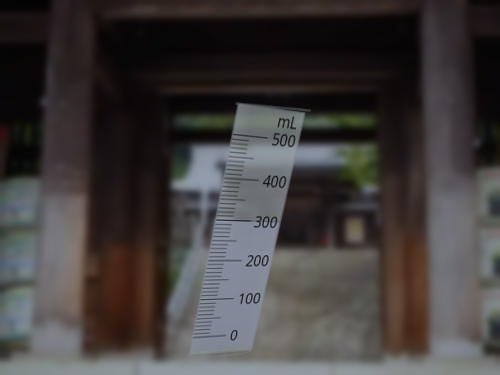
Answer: 300 mL
